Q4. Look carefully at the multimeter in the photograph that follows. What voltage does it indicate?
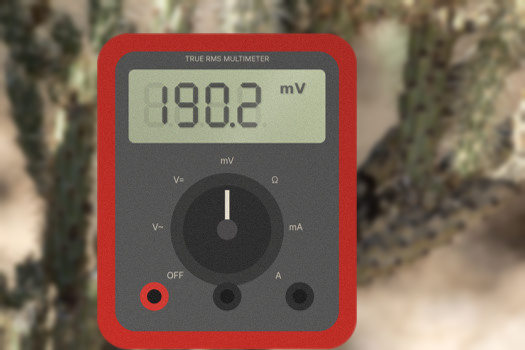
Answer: 190.2 mV
